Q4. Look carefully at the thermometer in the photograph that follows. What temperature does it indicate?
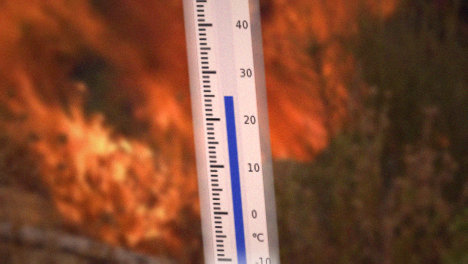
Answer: 25 °C
